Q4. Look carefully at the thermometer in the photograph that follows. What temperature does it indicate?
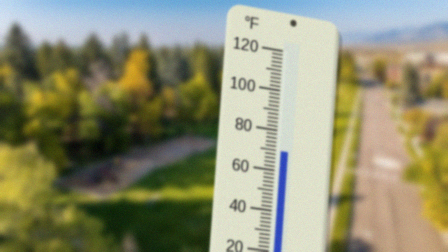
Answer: 70 °F
